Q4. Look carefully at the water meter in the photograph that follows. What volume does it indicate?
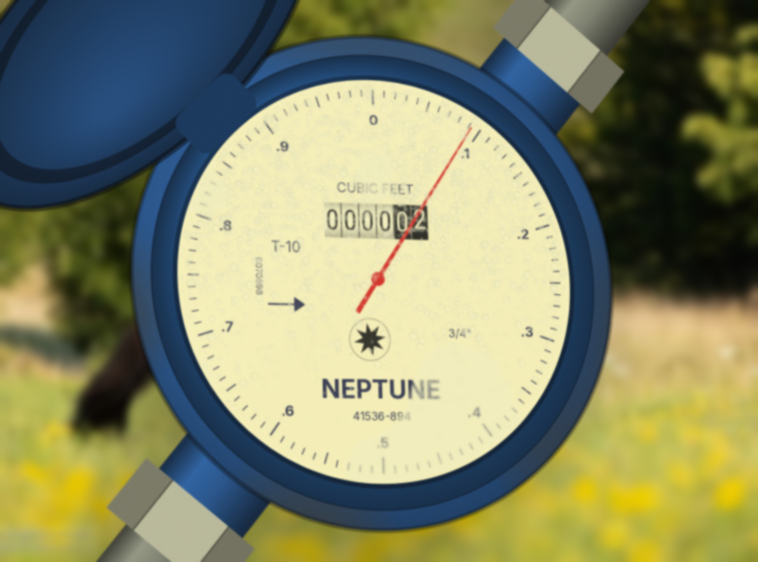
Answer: 2.09 ft³
